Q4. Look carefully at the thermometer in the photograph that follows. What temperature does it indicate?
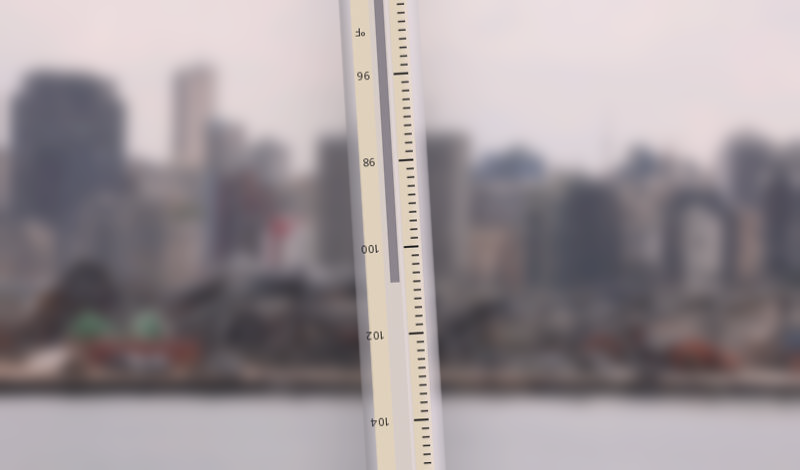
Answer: 100.8 °F
